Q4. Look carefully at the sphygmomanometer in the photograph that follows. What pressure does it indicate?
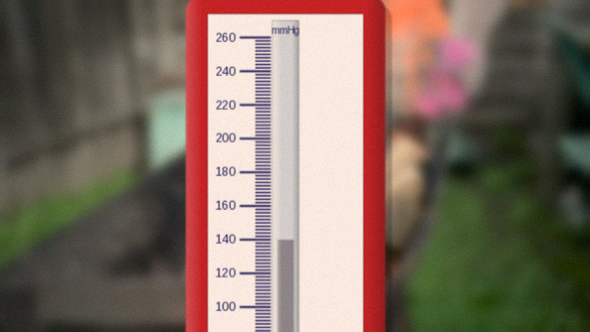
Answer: 140 mmHg
